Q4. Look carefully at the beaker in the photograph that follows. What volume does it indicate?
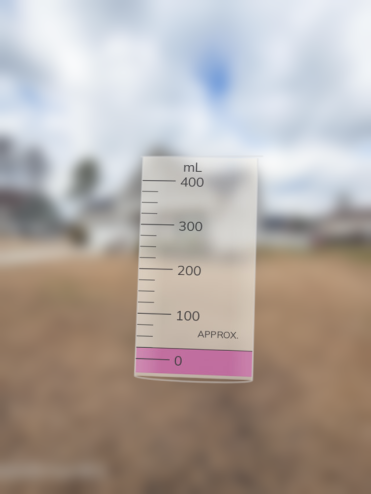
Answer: 25 mL
